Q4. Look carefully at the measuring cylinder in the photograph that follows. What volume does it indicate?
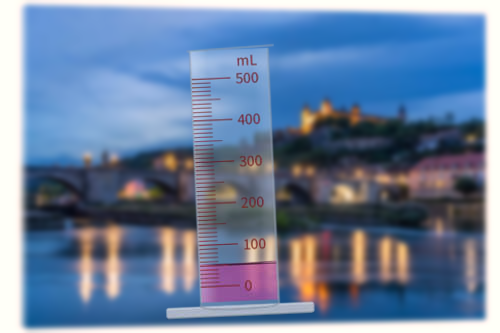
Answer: 50 mL
